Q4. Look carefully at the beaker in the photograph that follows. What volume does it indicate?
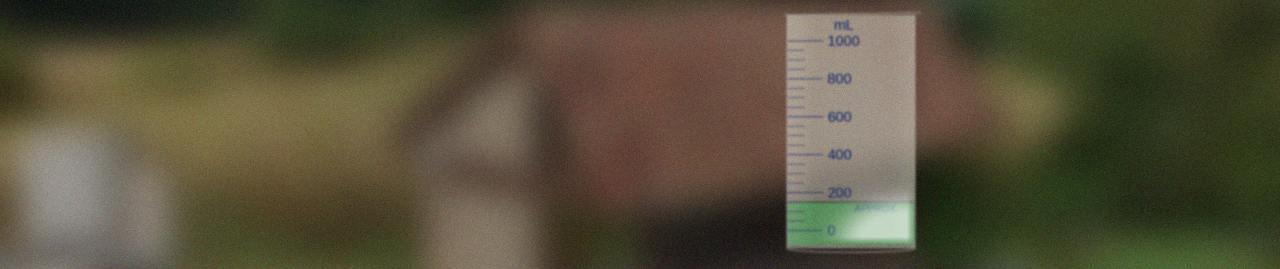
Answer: 150 mL
